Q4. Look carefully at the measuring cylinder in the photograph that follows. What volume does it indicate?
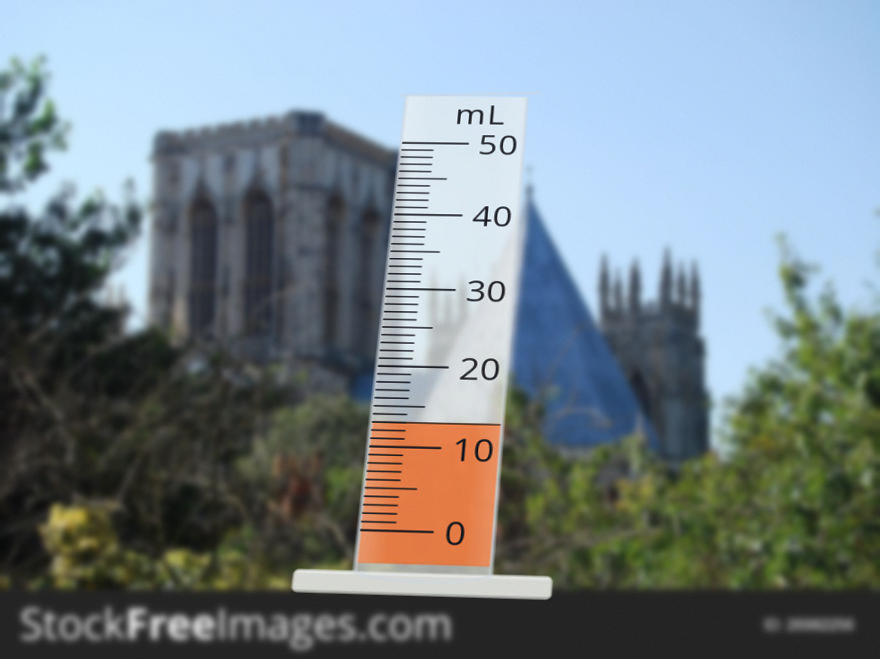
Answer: 13 mL
